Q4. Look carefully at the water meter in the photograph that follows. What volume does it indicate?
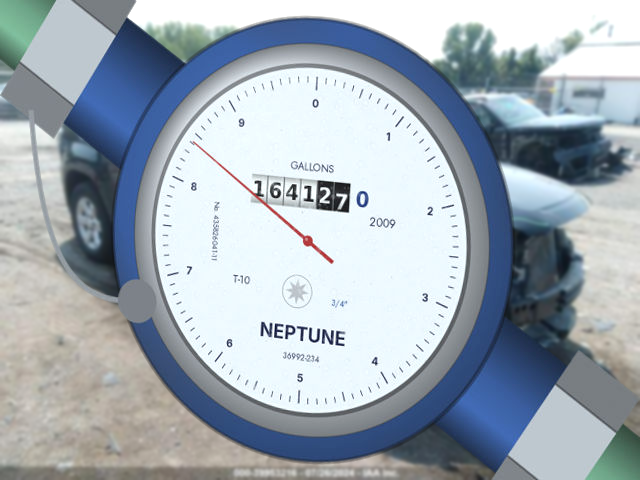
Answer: 1641268.4 gal
